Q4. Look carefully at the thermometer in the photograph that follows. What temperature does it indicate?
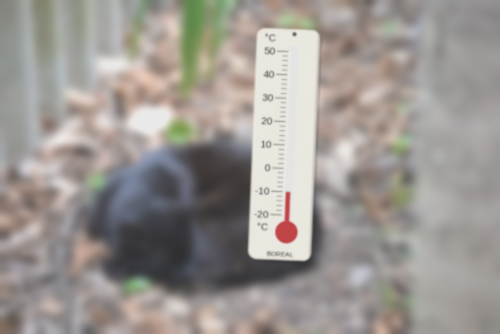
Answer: -10 °C
